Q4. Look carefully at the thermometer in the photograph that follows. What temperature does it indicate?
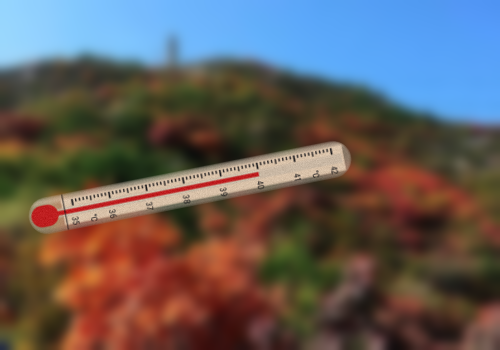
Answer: 40 °C
